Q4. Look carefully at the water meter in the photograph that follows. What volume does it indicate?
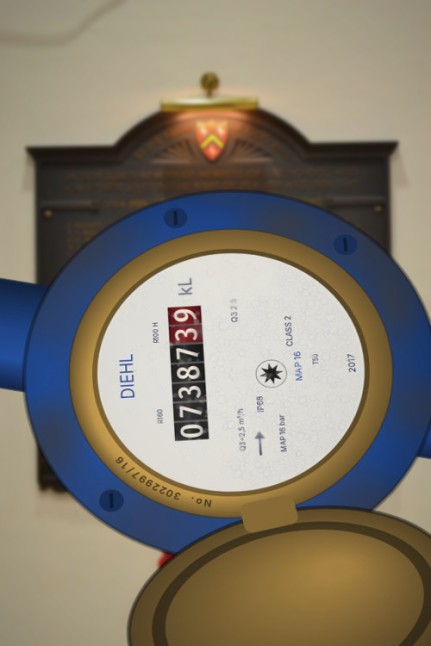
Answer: 7387.39 kL
